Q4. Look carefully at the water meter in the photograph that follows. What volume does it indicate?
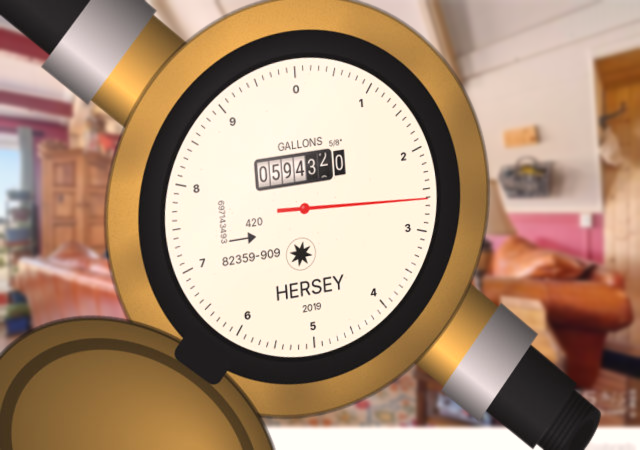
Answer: 594322.6 gal
